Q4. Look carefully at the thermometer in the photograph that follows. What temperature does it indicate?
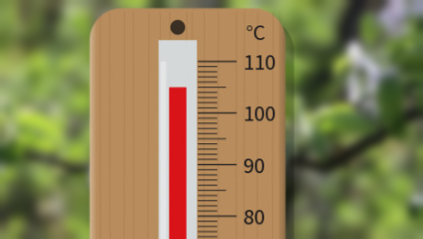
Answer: 105 °C
